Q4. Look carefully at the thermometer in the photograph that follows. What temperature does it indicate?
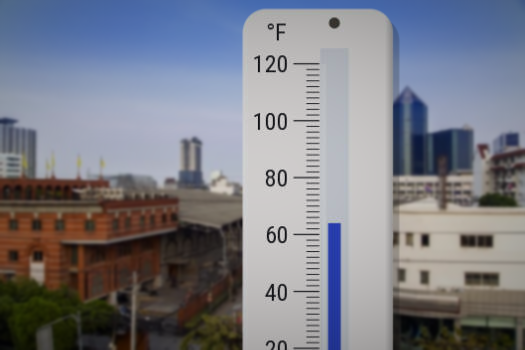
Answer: 64 °F
